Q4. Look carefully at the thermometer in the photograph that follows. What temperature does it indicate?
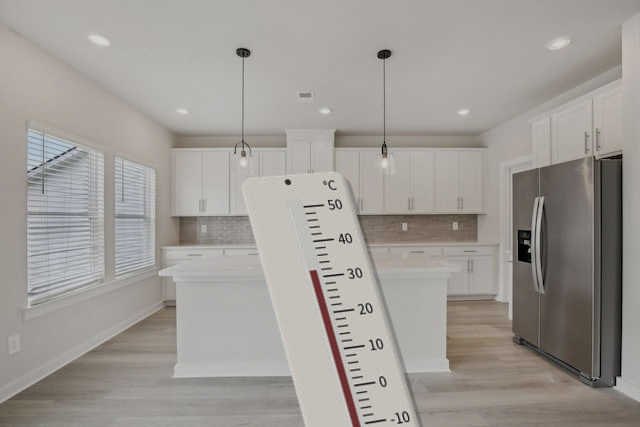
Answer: 32 °C
